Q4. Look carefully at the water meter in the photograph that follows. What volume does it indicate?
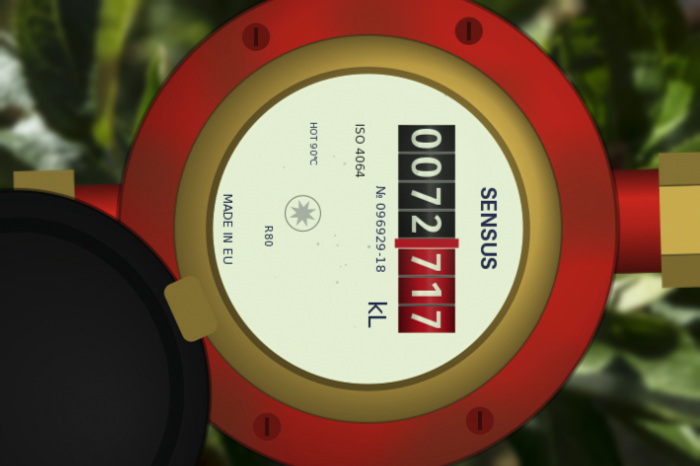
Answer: 72.717 kL
